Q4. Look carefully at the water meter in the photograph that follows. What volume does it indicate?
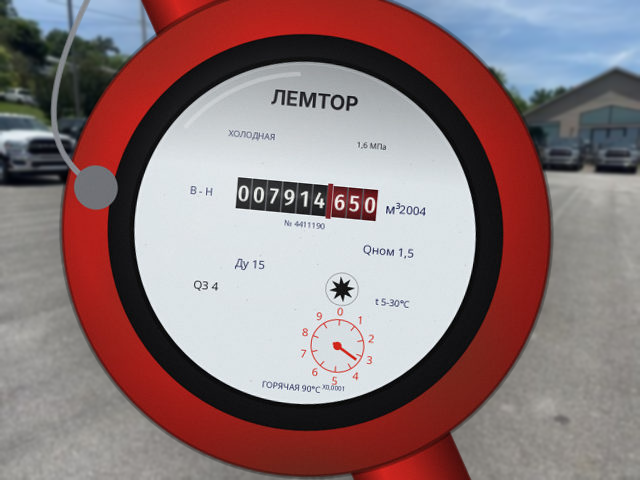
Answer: 7914.6503 m³
